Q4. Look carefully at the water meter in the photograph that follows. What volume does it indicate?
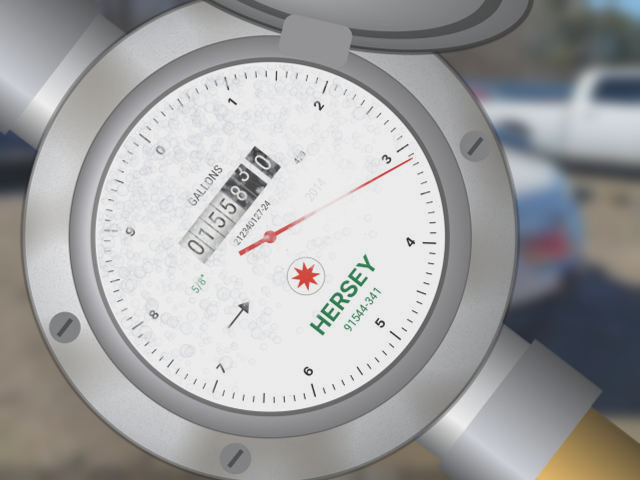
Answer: 155833.1 gal
